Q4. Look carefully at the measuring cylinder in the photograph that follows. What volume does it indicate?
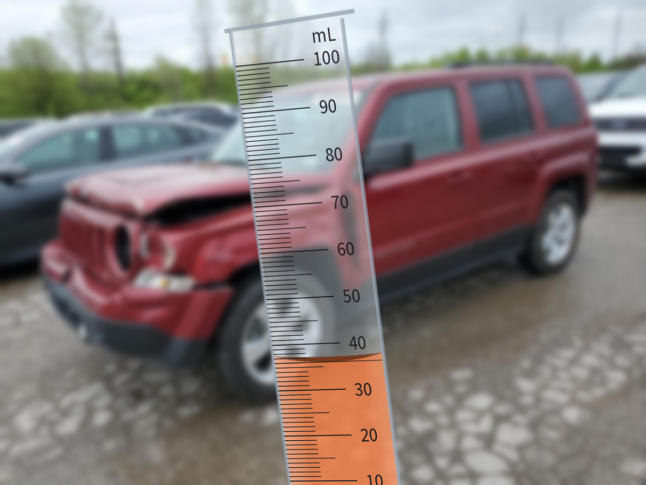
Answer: 36 mL
